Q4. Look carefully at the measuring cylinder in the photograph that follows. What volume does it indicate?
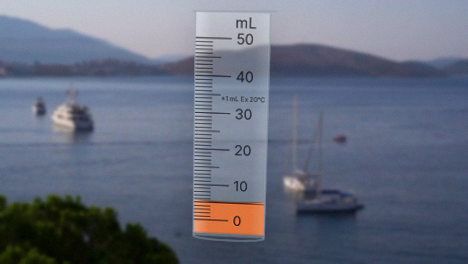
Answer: 5 mL
